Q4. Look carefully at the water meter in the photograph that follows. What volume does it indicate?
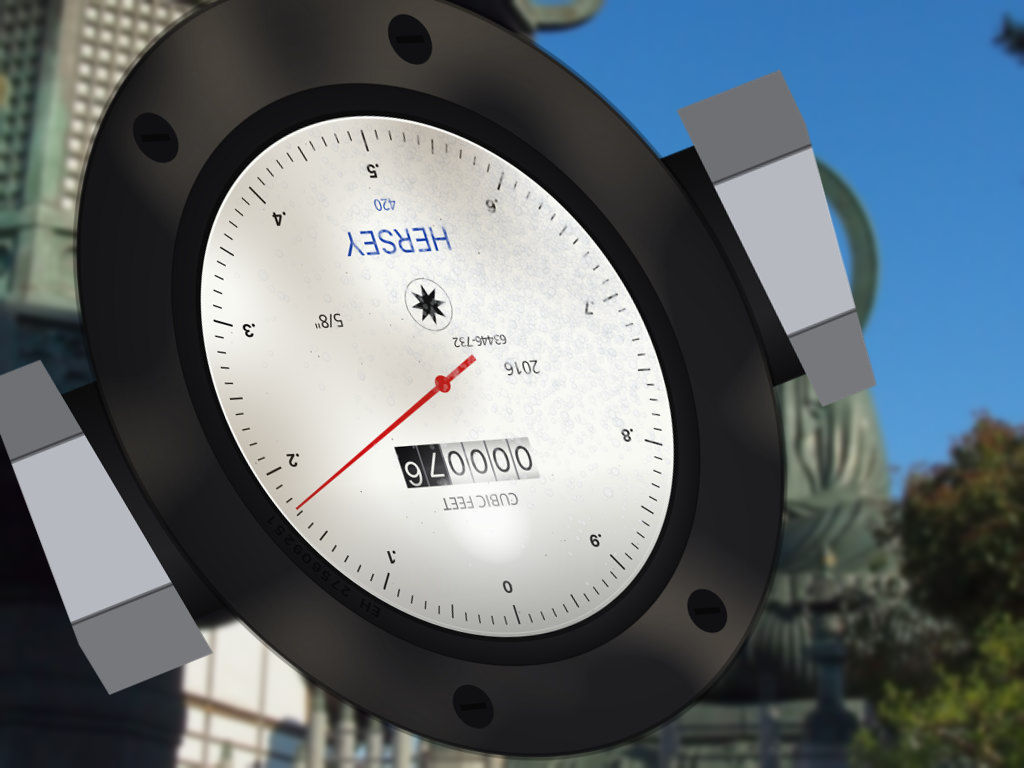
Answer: 76.17 ft³
